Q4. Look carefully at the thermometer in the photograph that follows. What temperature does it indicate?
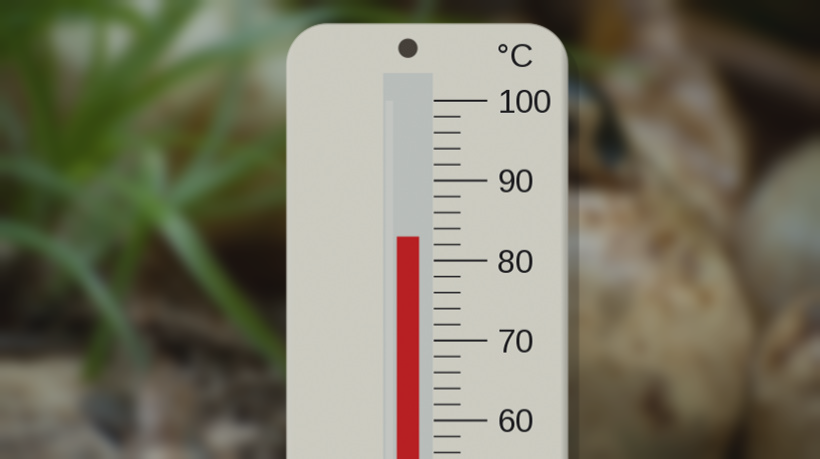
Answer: 83 °C
